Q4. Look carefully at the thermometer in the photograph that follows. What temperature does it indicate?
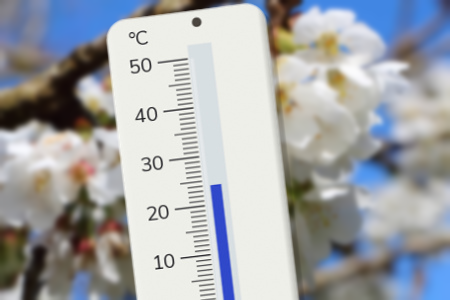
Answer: 24 °C
